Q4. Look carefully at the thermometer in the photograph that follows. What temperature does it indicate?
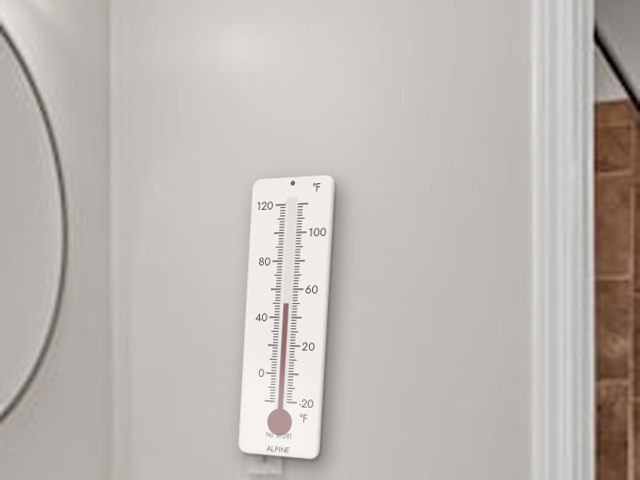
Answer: 50 °F
